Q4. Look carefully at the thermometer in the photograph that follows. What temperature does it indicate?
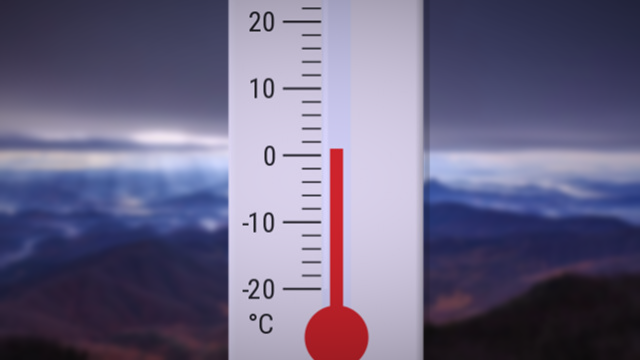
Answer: 1 °C
